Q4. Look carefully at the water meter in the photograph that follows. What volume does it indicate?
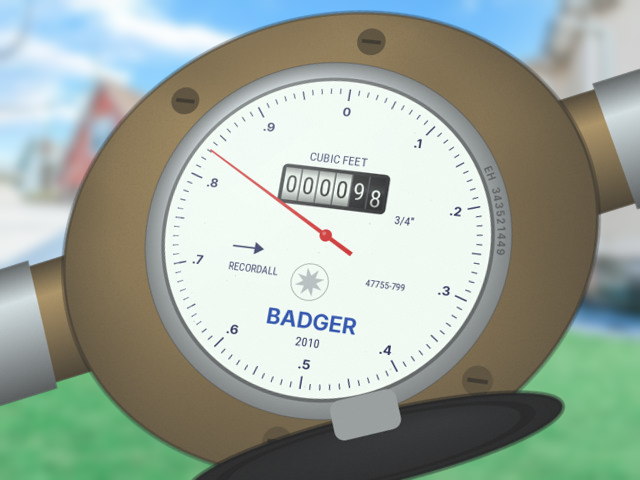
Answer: 97.83 ft³
